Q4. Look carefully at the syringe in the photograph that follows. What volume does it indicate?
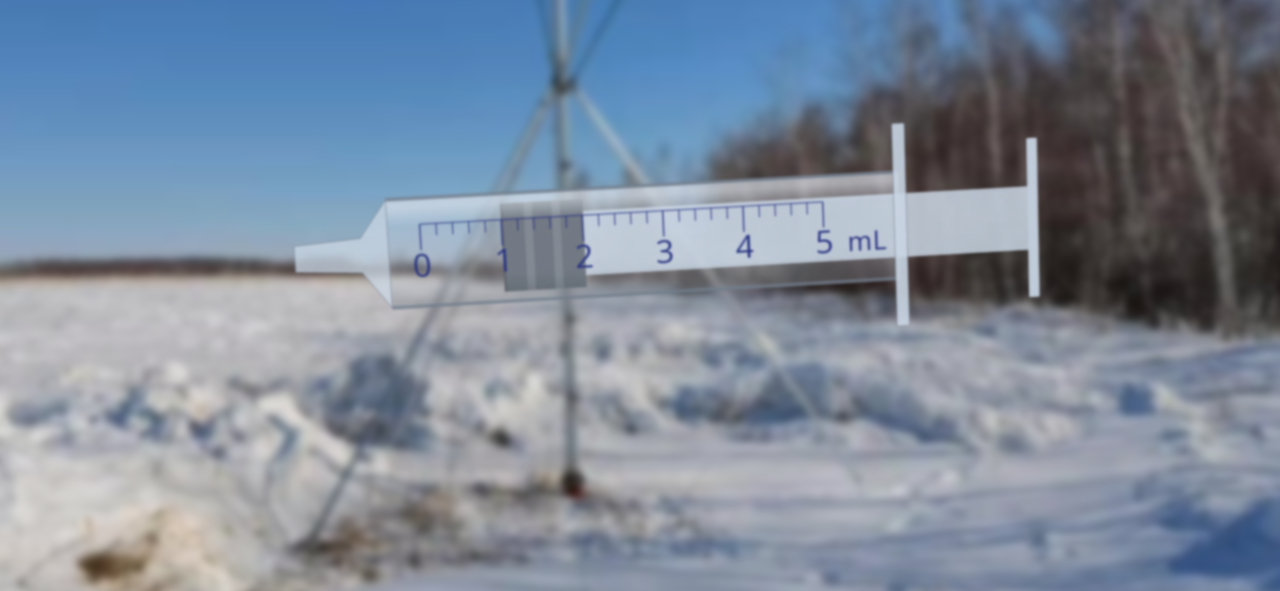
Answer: 1 mL
